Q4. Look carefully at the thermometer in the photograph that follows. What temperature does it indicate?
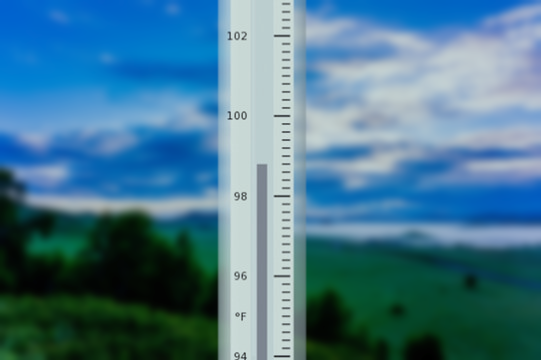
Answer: 98.8 °F
